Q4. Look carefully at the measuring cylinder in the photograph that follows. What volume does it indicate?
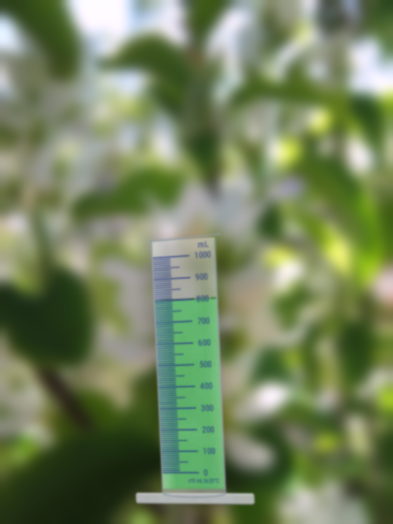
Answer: 800 mL
